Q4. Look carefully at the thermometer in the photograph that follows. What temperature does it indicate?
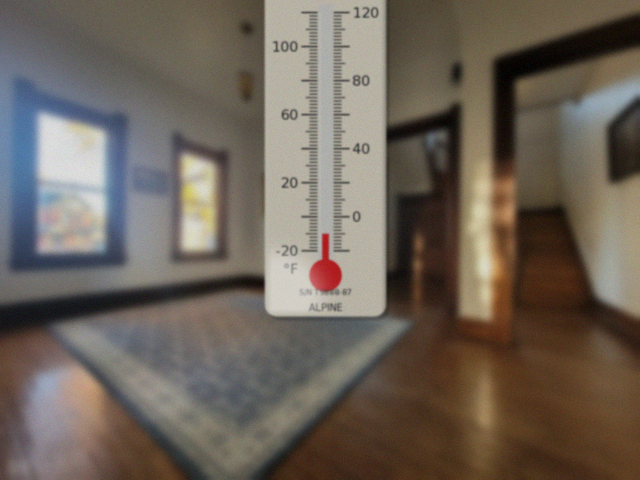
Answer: -10 °F
